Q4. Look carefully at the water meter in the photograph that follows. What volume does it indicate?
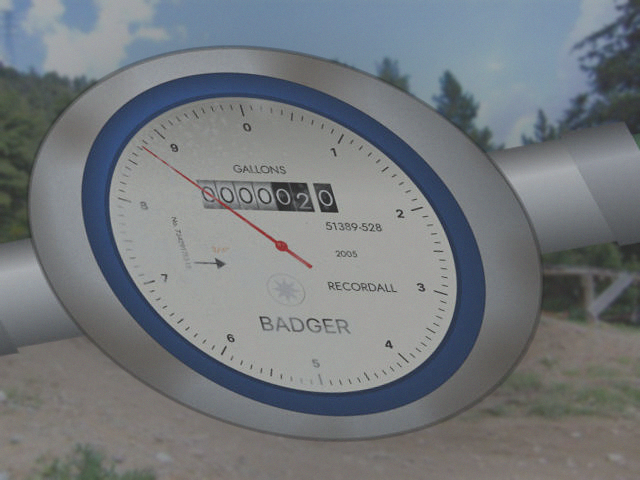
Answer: 18.7 gal
